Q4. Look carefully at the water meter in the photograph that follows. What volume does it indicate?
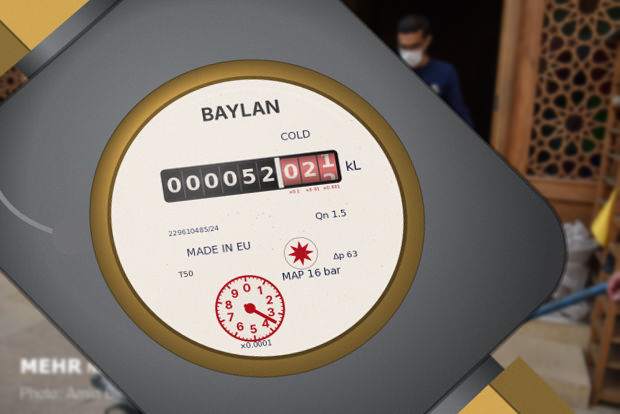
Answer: 52.0213 kL
